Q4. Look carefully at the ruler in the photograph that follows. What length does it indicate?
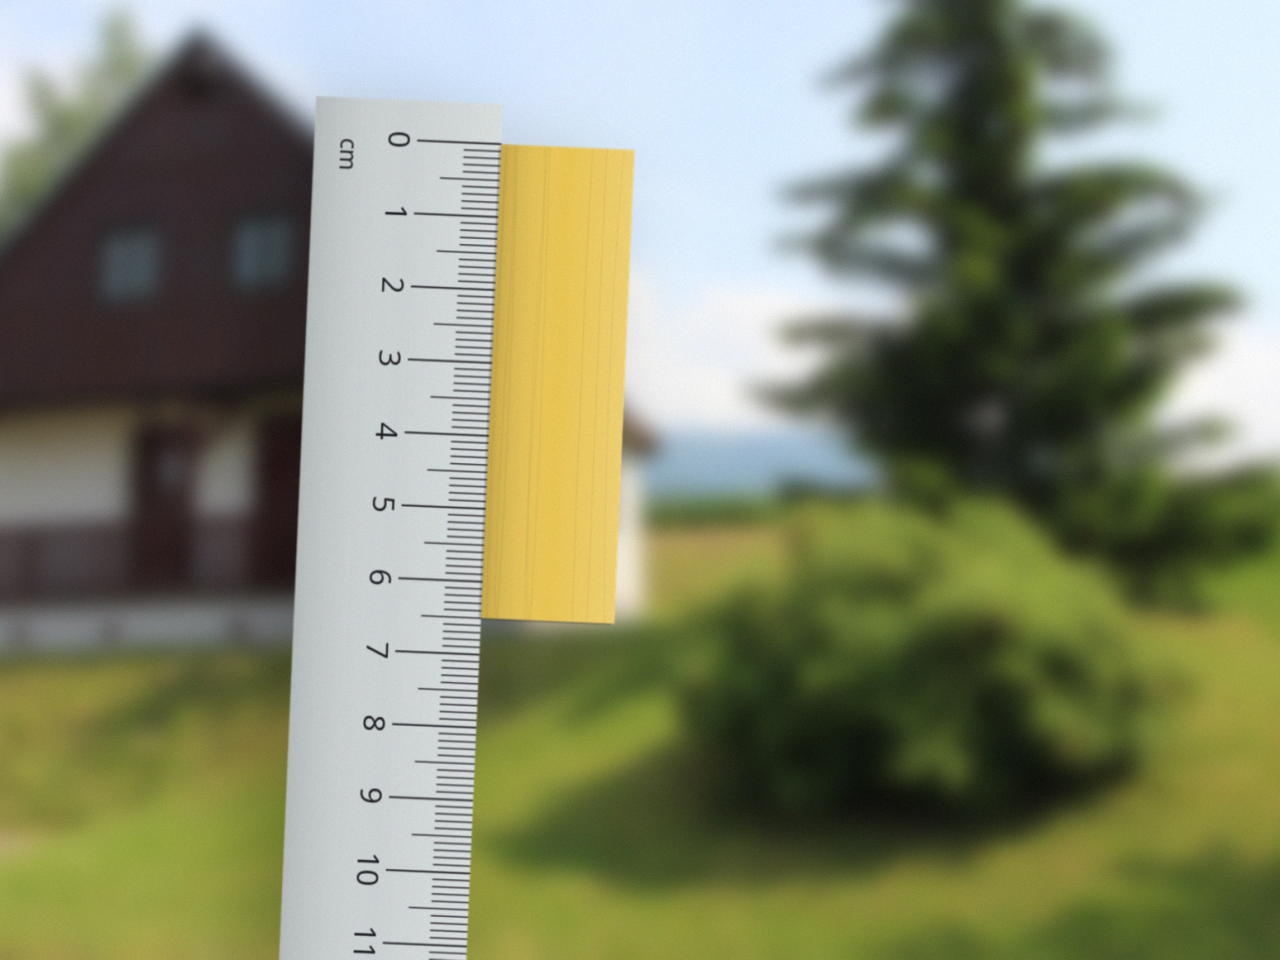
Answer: 6.5 cm
